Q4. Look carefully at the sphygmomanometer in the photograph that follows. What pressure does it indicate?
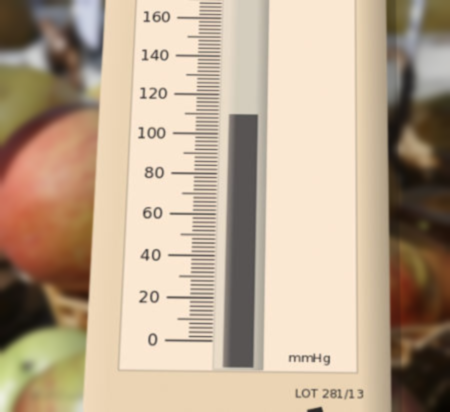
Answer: 110 mmHg
